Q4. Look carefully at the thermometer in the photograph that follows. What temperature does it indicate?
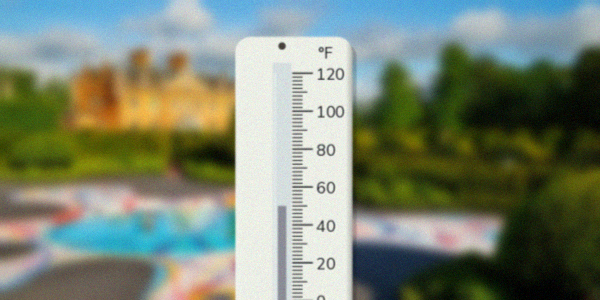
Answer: 50 °F
